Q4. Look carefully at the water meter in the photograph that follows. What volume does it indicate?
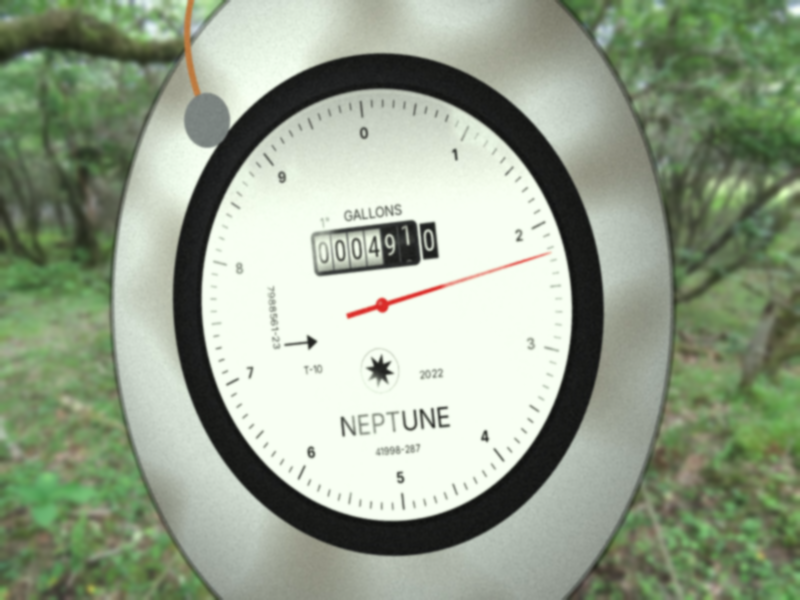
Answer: 4912.2 gal
